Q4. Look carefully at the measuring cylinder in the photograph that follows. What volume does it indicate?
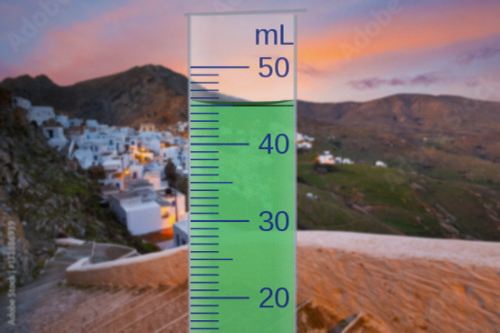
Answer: 45 mL
